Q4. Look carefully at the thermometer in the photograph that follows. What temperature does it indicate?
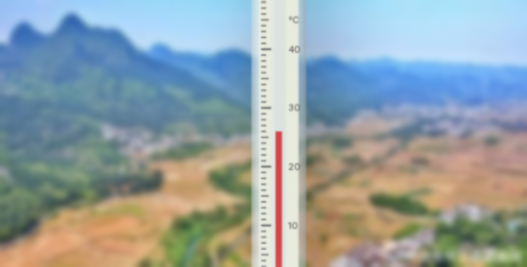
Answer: 26 °C
